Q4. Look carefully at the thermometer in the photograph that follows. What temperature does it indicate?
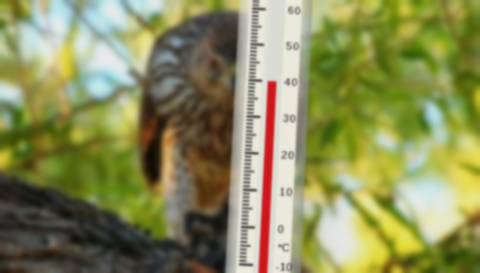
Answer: 40 °C
